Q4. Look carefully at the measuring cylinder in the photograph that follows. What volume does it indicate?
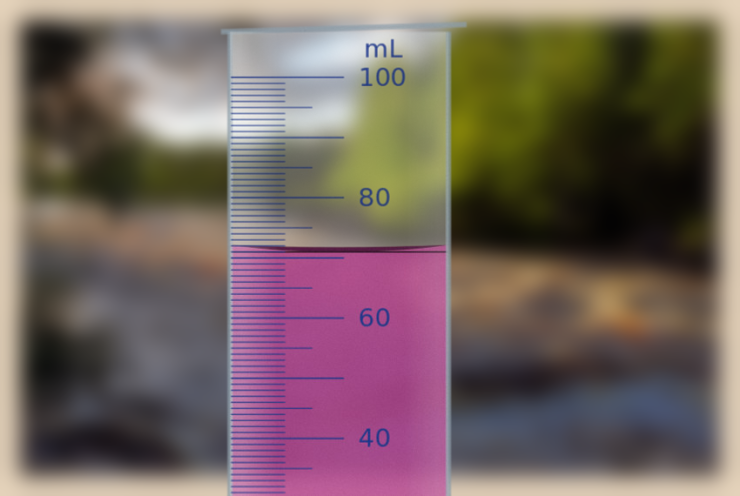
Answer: 71 mL
